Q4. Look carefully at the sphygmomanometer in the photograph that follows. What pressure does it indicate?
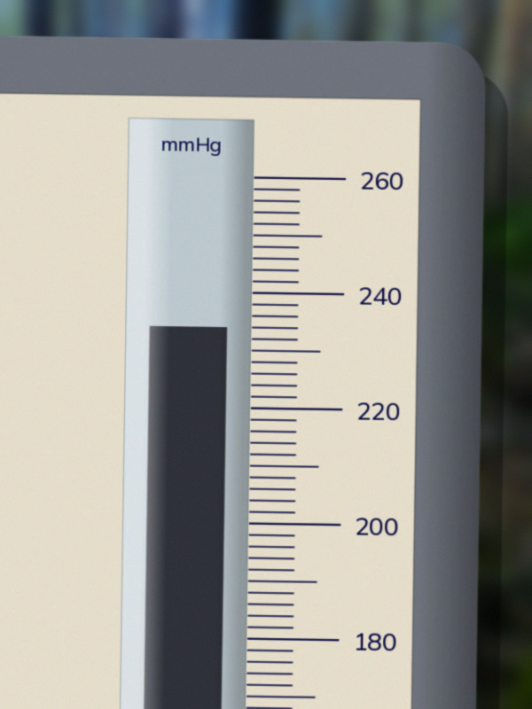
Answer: 234 mmHg
